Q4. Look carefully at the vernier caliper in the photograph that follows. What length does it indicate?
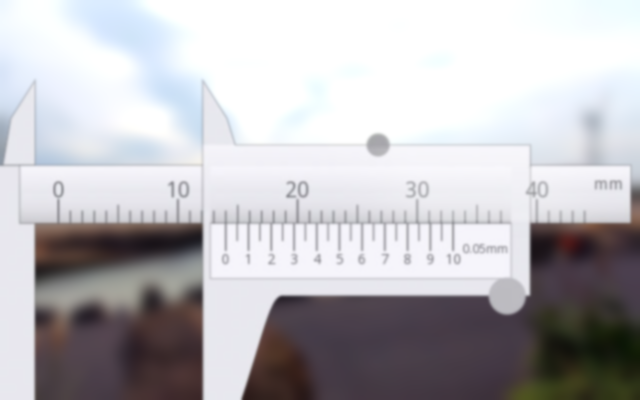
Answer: 14.0 mm
